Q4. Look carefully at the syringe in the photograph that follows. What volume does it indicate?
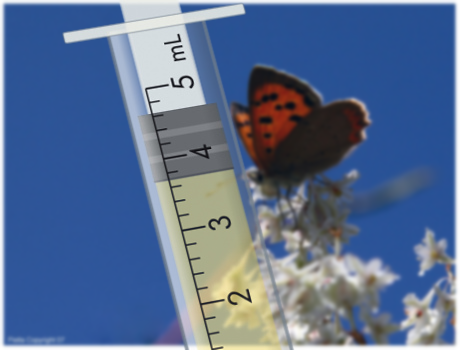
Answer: 3.7 mL
